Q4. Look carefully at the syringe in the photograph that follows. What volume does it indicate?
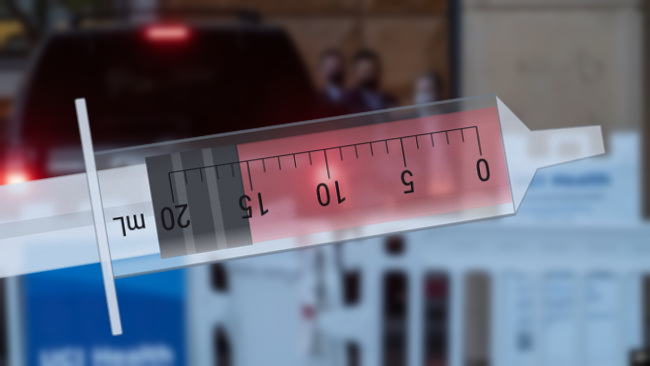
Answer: 15.5 mL
